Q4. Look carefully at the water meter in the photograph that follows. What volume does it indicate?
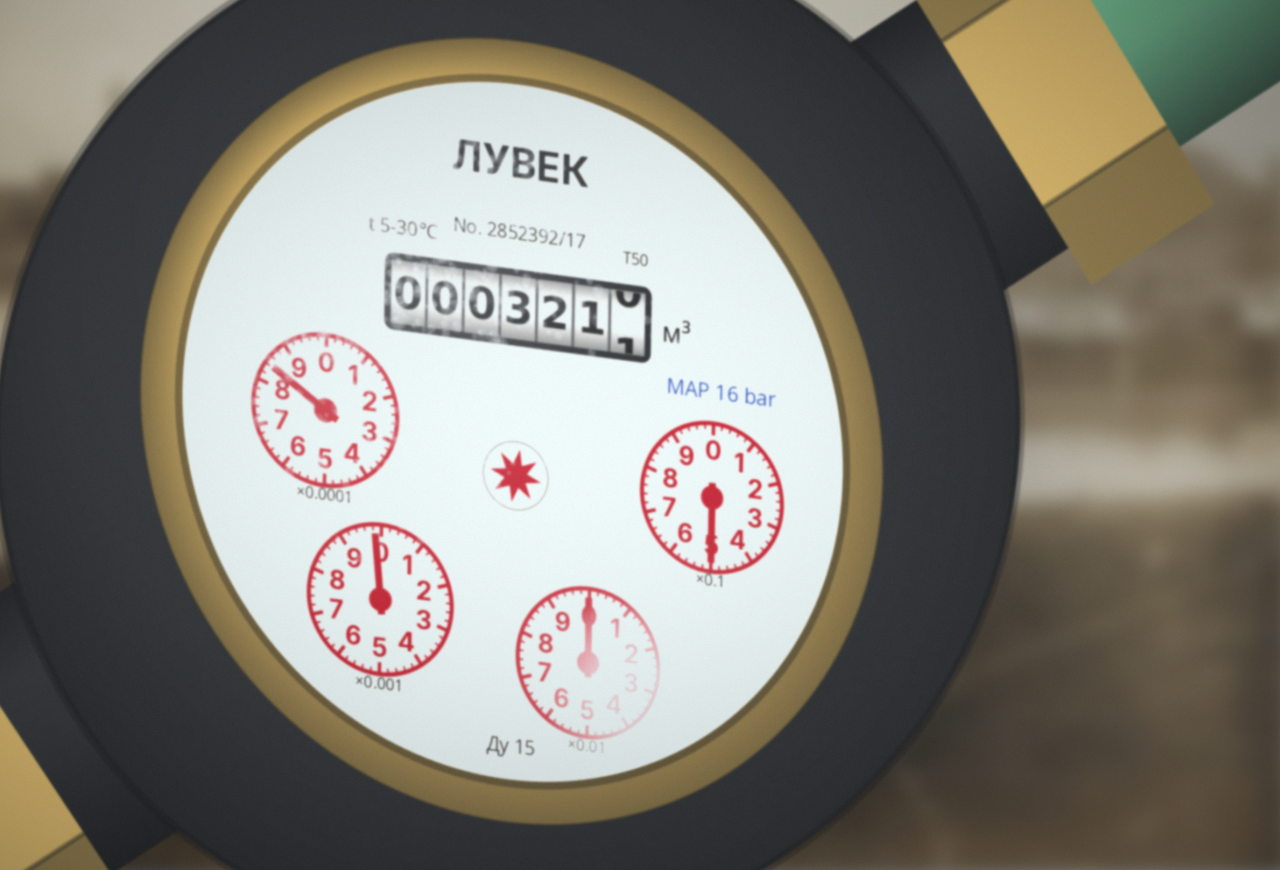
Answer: 3210.4998 m³
